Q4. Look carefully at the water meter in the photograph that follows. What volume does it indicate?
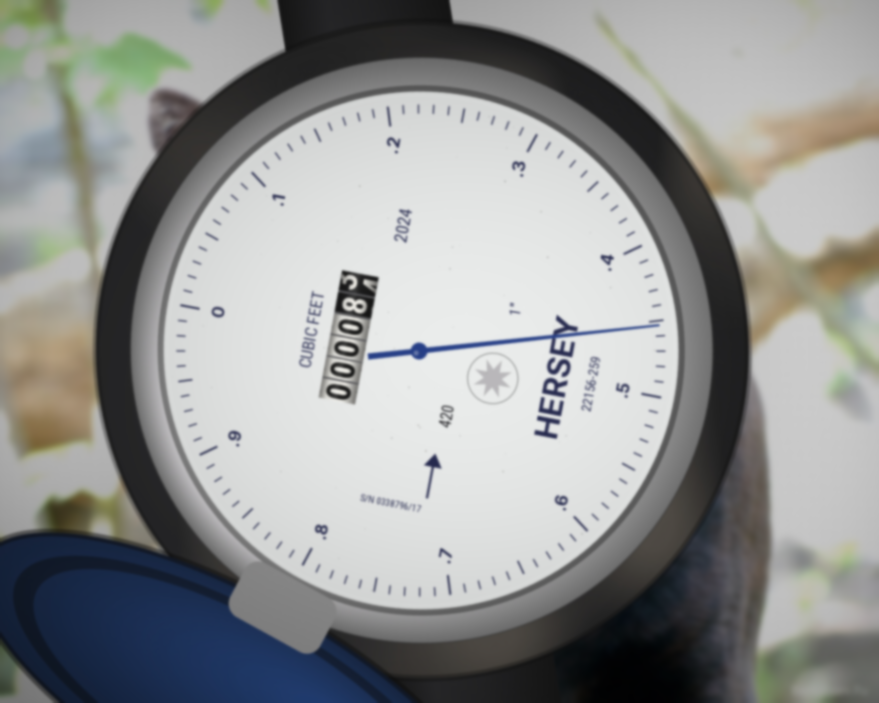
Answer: 83.45 ft³
